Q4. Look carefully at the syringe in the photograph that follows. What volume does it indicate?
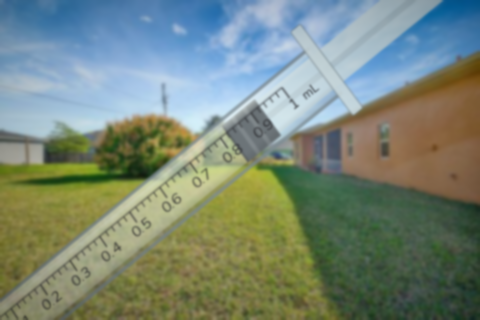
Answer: 0.82 mL
